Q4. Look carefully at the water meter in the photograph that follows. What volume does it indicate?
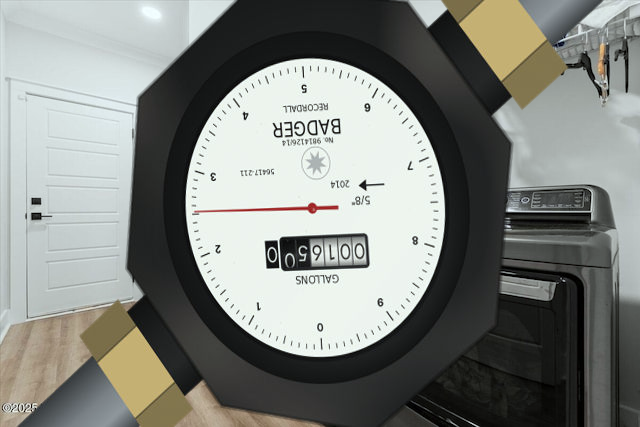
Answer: 16502.5 gal
